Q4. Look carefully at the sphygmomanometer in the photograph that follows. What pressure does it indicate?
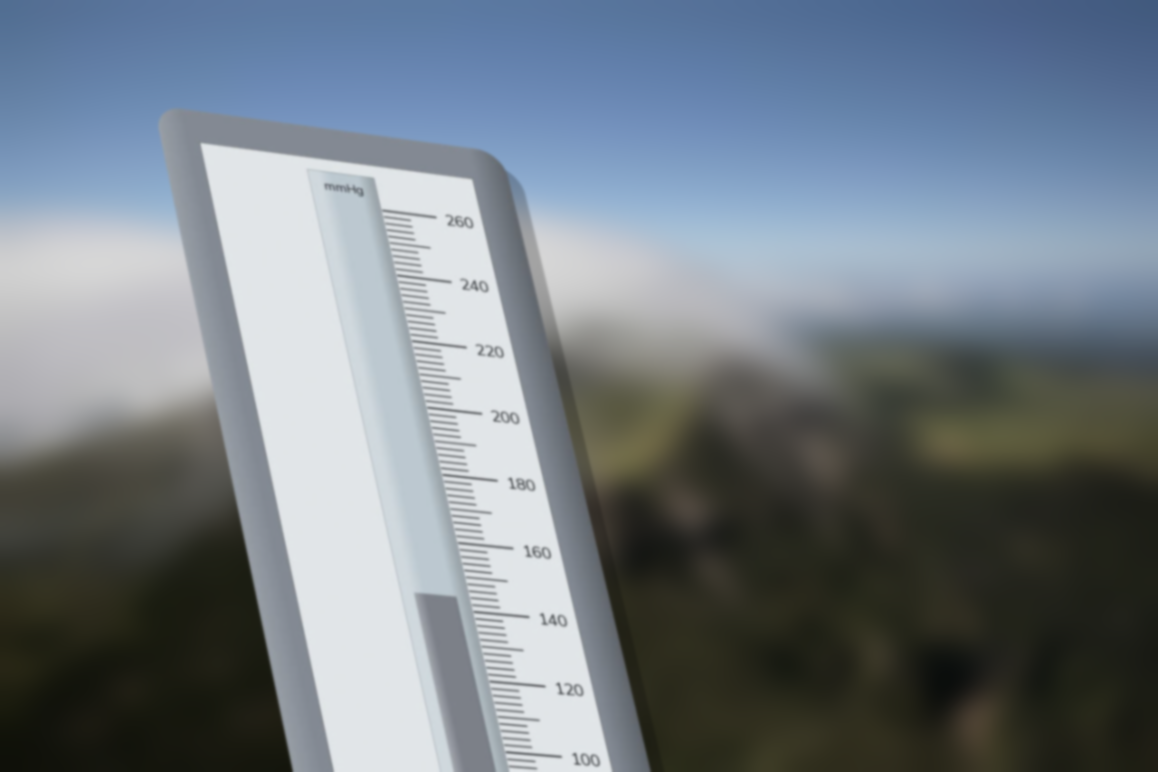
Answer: 144 mmHg
